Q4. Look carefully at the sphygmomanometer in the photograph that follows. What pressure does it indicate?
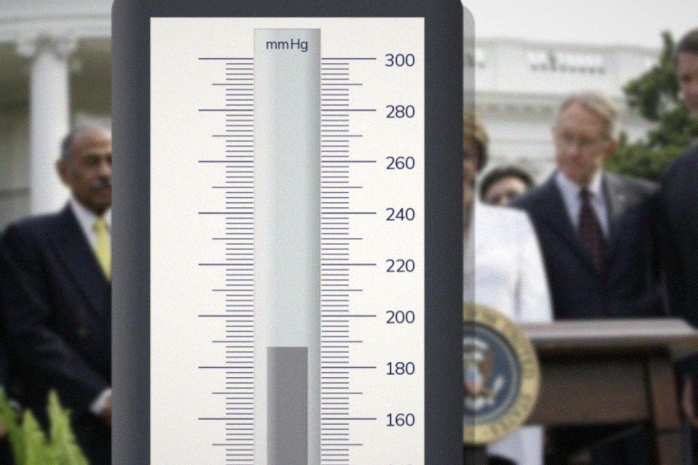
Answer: 188 mmHg
